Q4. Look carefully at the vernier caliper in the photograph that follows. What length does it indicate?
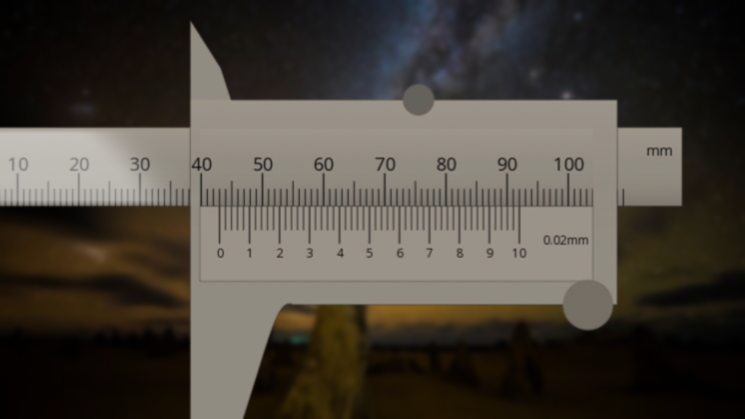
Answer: 43.0 mm
